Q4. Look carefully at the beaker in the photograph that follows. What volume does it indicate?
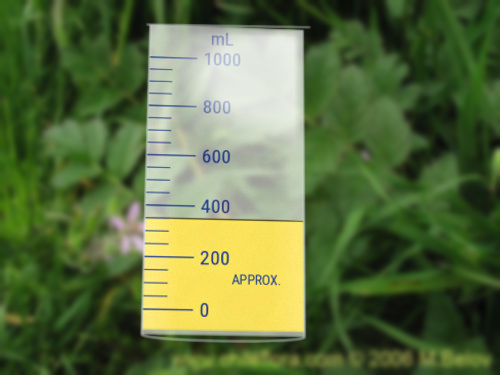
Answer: 350 mL
